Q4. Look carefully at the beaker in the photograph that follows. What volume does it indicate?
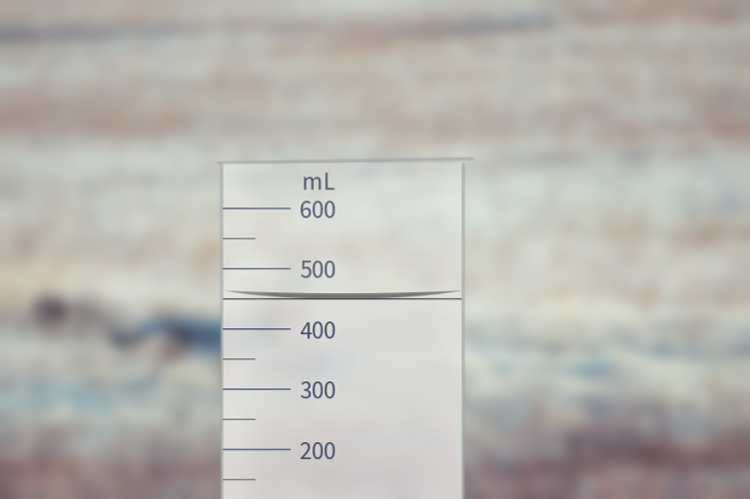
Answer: 450 mL
